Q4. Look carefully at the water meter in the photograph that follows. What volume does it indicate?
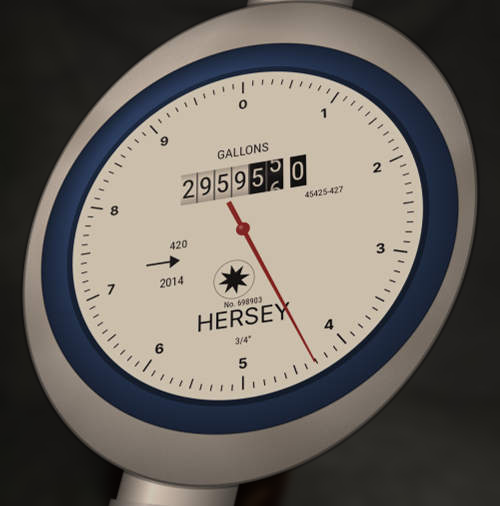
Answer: 2959554.3 gal
